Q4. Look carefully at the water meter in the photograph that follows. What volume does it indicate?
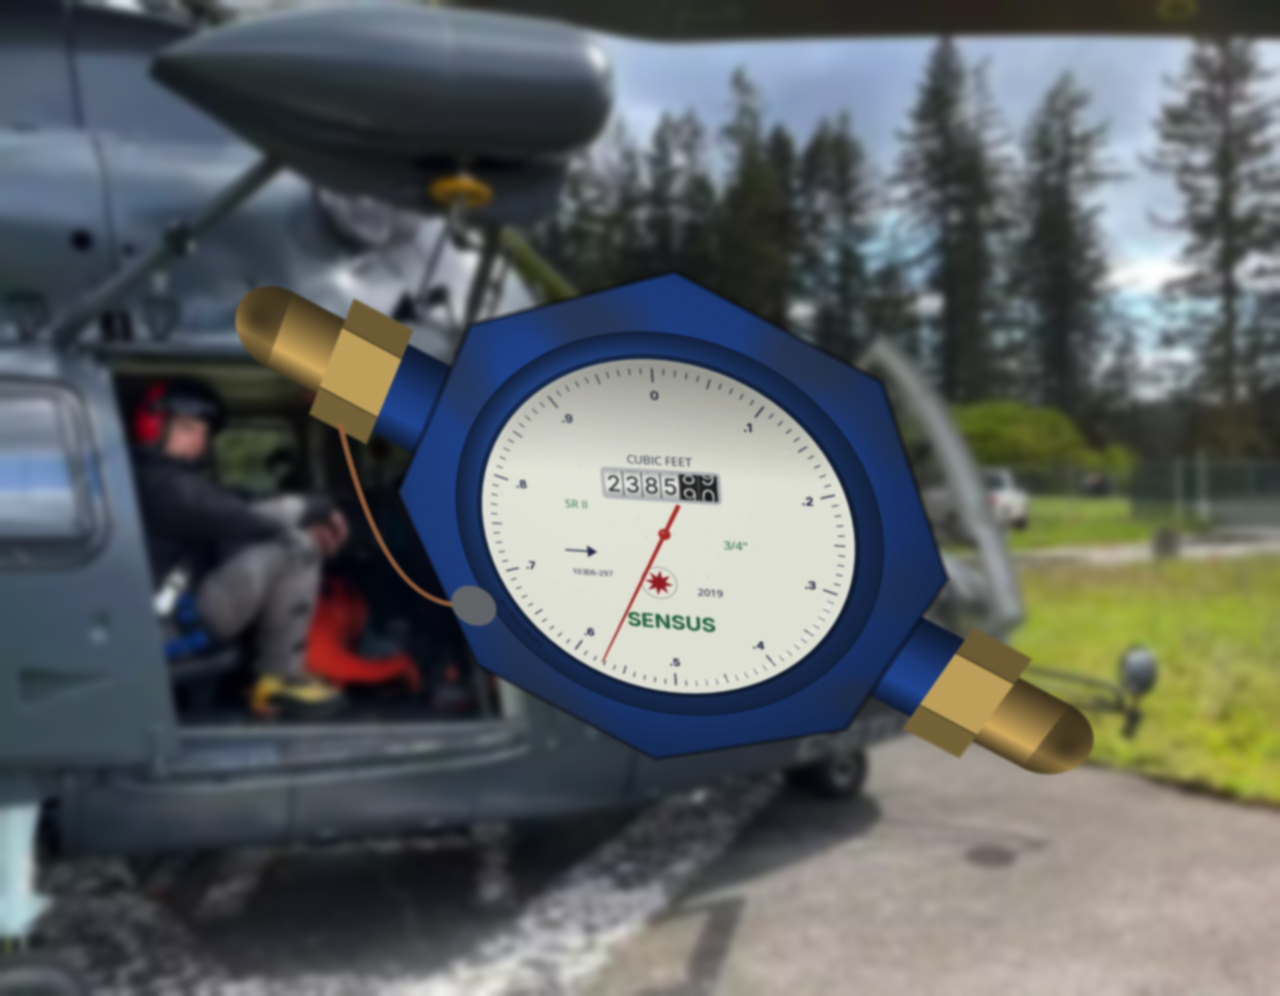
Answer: 238589.57 ft³
